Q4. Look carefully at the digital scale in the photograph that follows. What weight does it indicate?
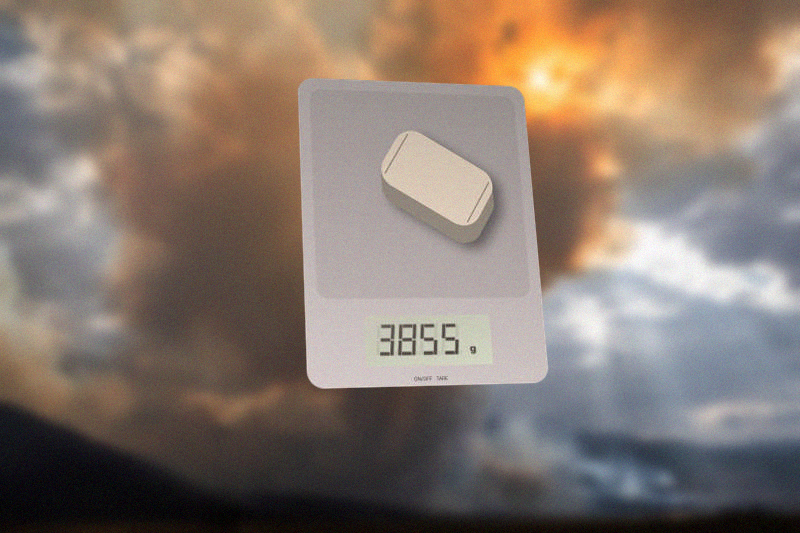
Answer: 3855 g
